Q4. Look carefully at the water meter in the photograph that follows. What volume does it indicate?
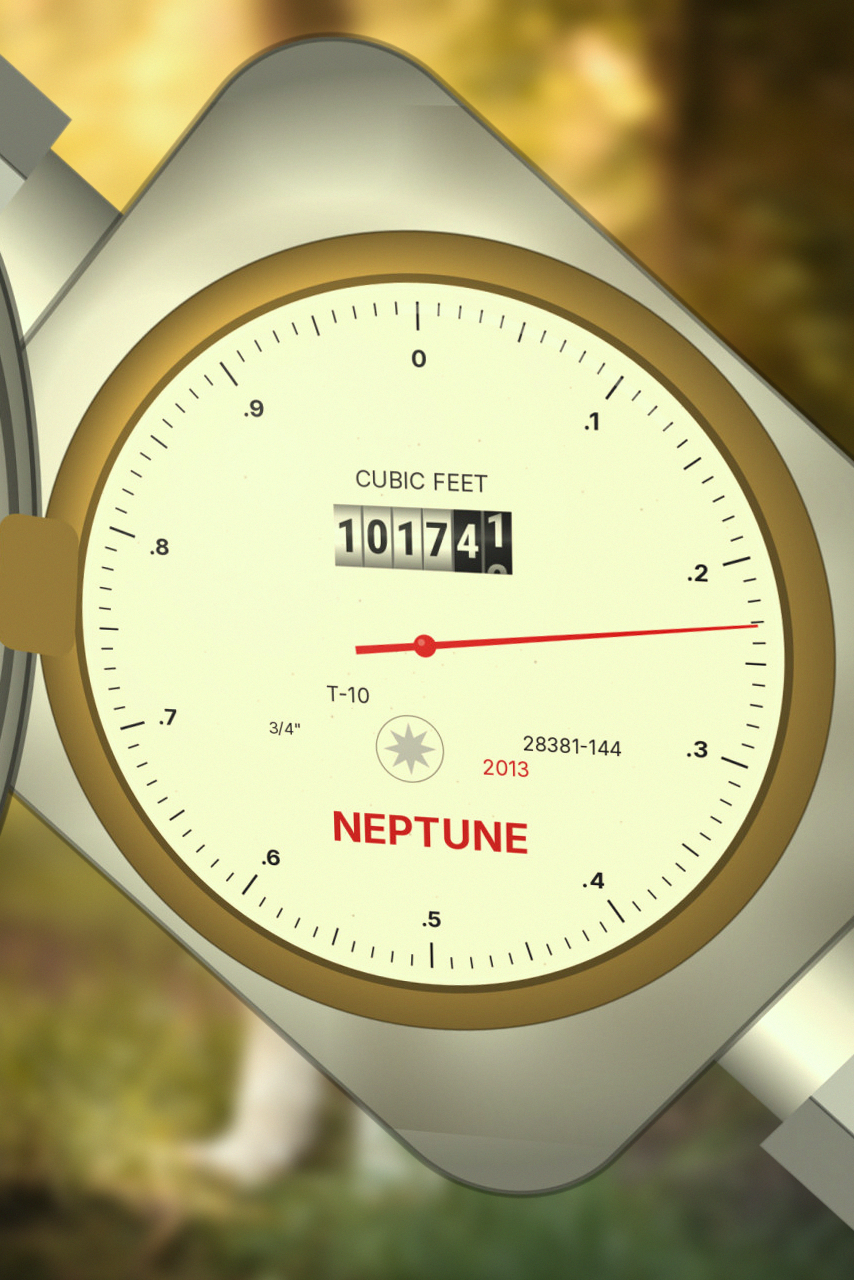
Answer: 101741.23 ft³
